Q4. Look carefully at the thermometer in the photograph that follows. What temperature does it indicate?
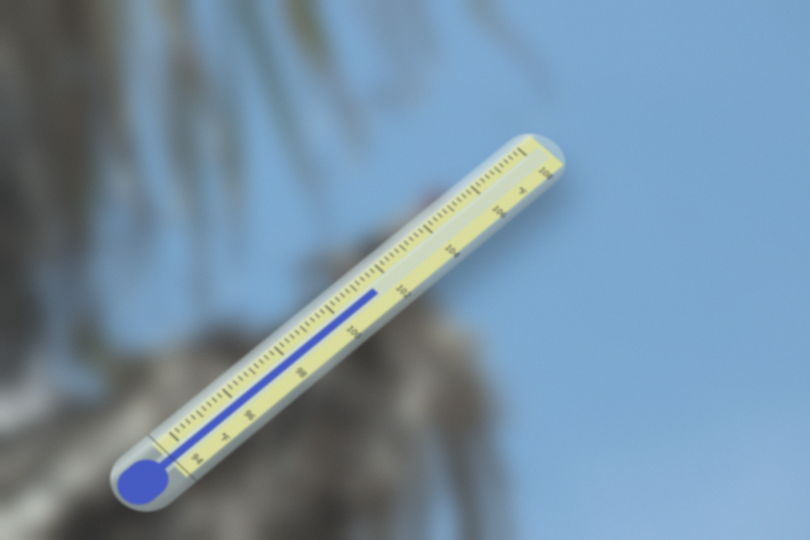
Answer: 101.4 °F
